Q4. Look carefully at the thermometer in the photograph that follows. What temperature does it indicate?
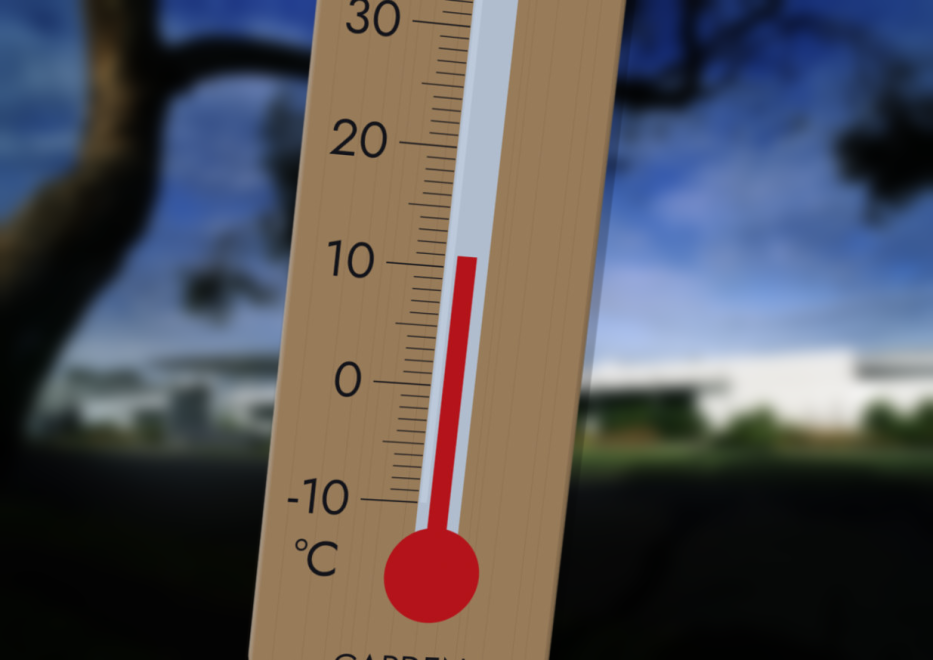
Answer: 11 °C
